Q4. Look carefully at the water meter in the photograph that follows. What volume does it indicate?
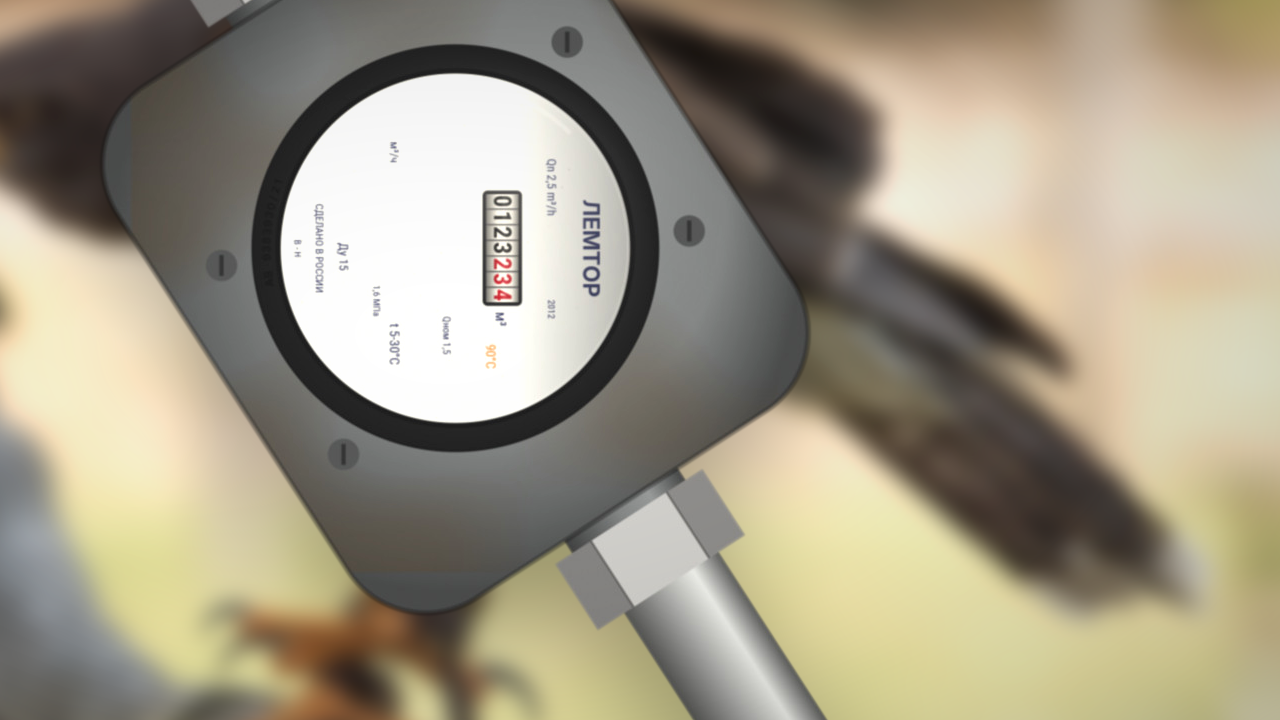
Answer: 123.234 m³
